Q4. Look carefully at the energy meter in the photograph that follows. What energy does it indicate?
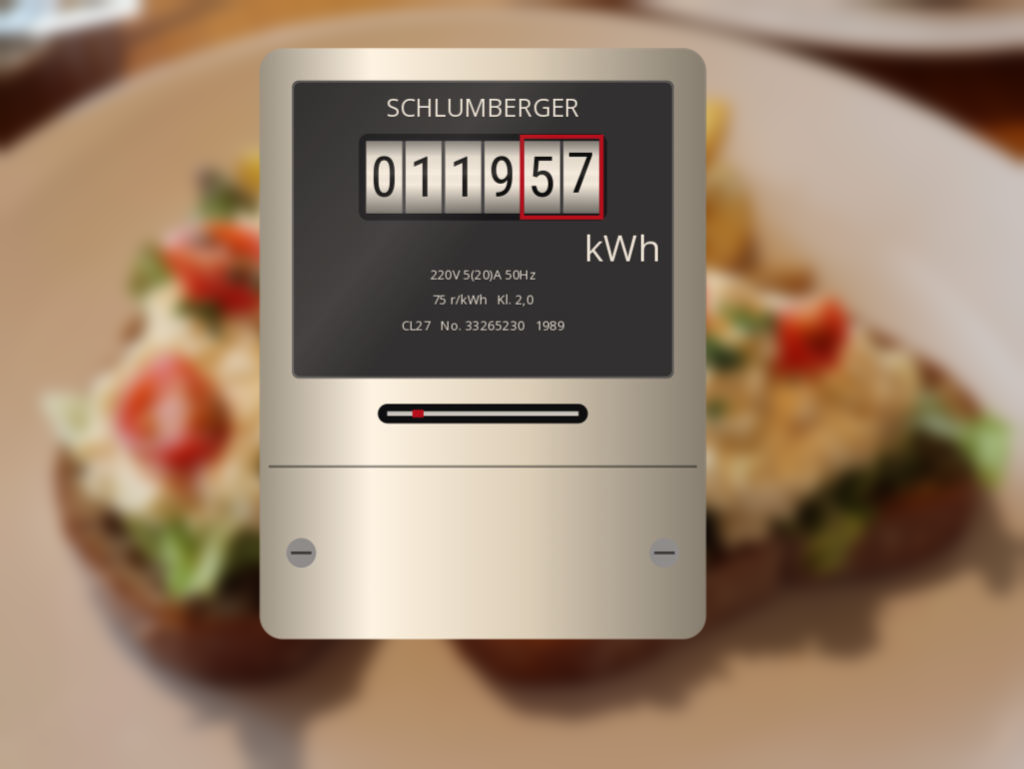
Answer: 119.57 kWh
